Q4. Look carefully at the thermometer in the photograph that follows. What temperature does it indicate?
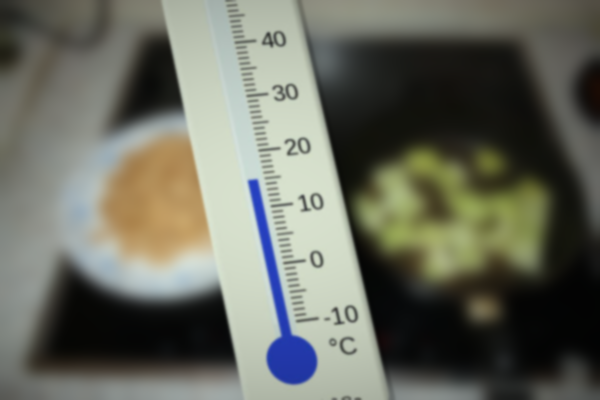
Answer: 15 °C
